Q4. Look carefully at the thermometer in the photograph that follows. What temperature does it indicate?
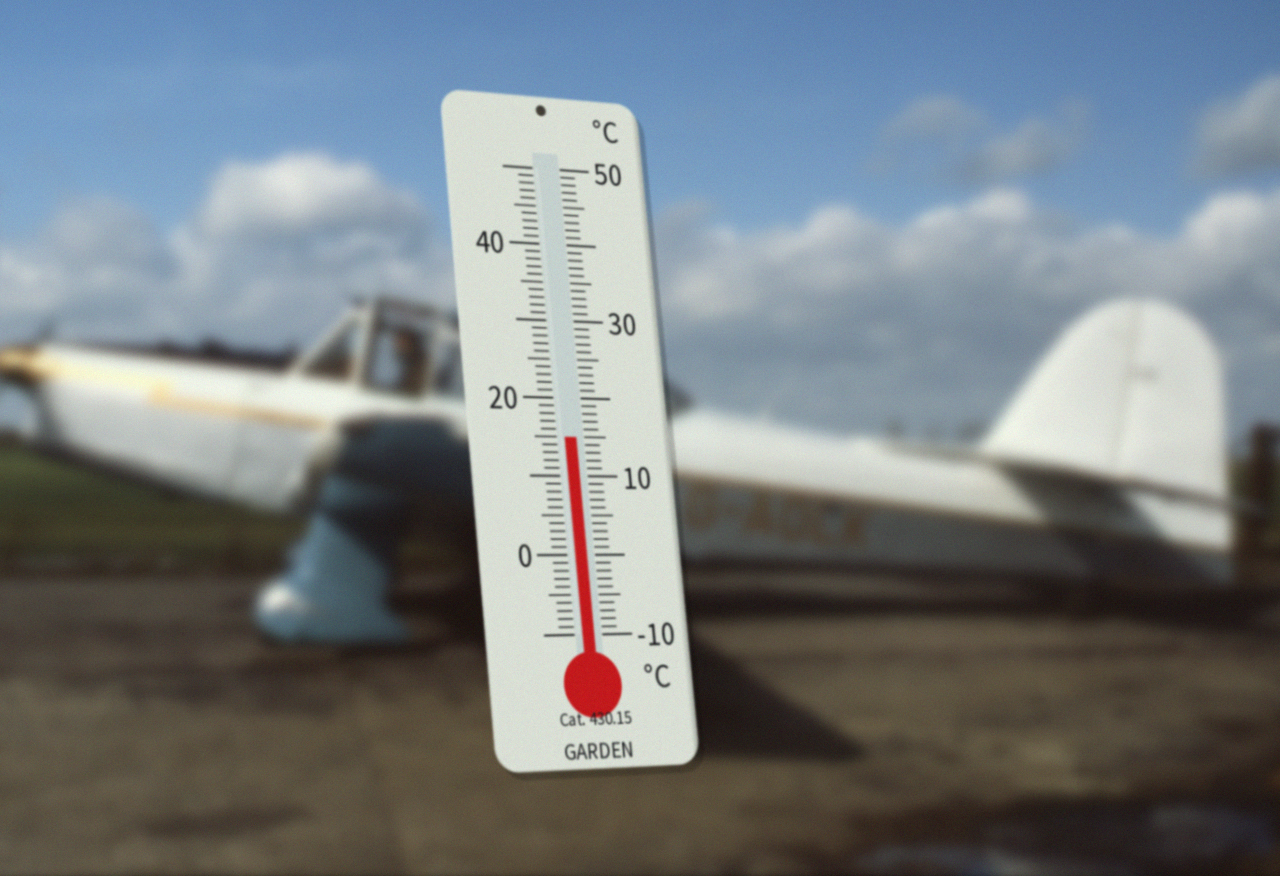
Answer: 15 °C
